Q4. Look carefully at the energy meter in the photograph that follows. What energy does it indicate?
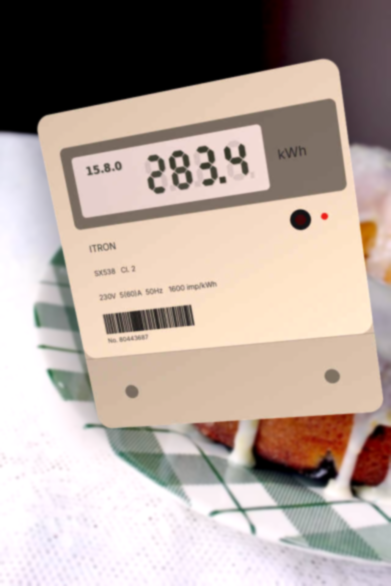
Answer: 283.4 kWh
